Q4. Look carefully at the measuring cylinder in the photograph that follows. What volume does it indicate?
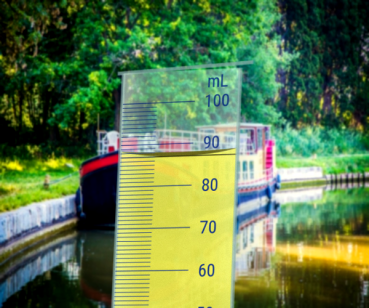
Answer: 87 mL
